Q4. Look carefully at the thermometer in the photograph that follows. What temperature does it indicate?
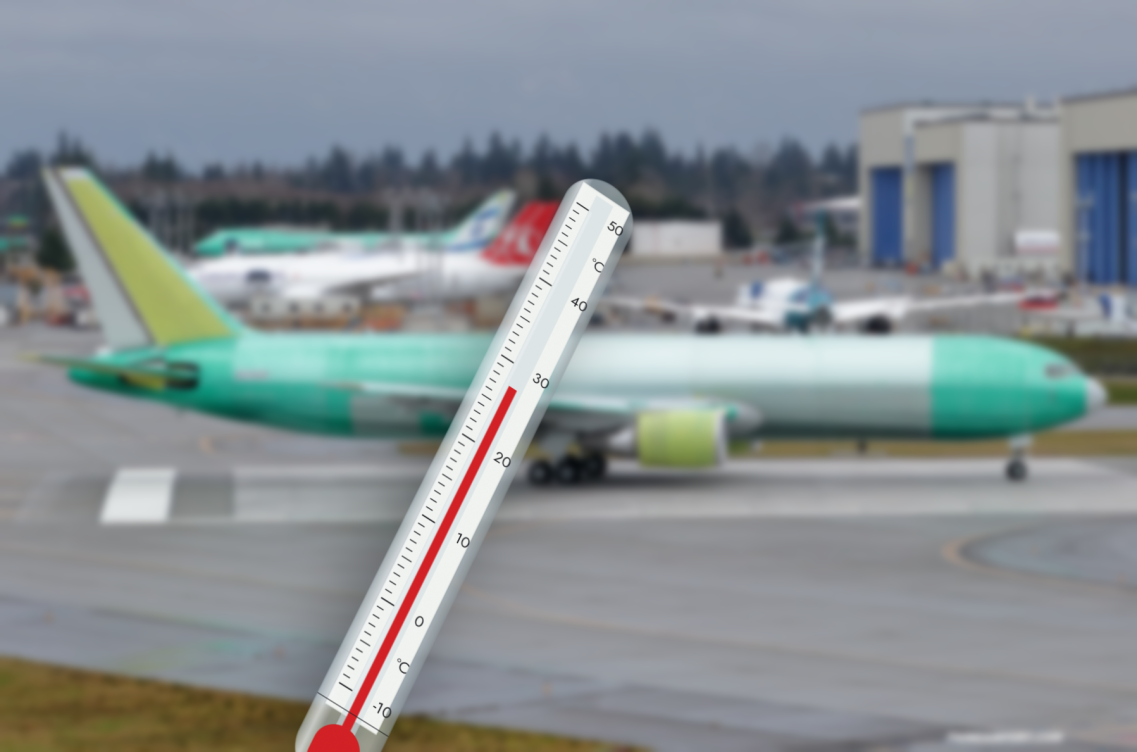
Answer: 27.5 °C
